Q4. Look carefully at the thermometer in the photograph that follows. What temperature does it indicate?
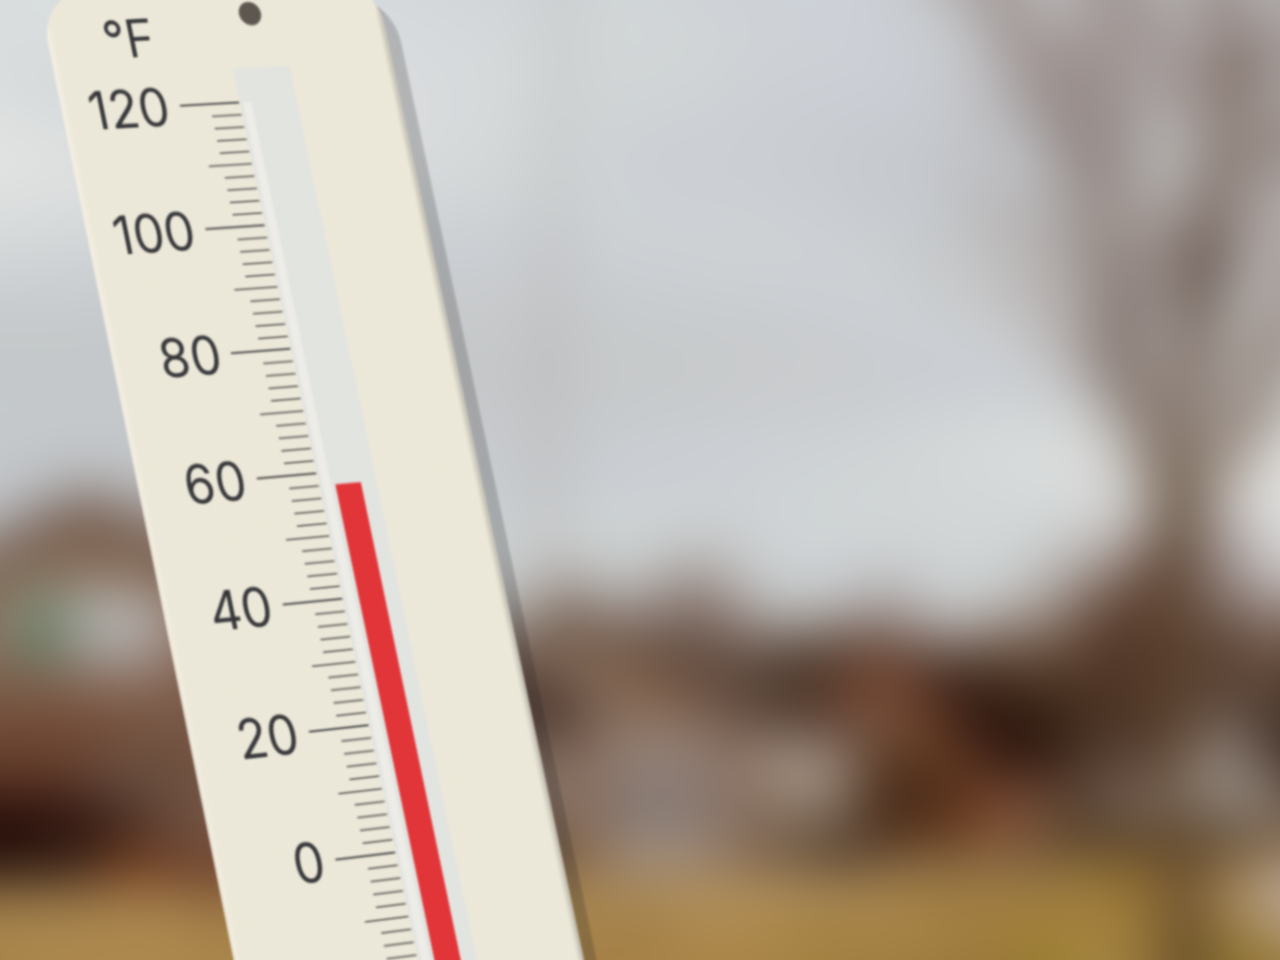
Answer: 58 °F
